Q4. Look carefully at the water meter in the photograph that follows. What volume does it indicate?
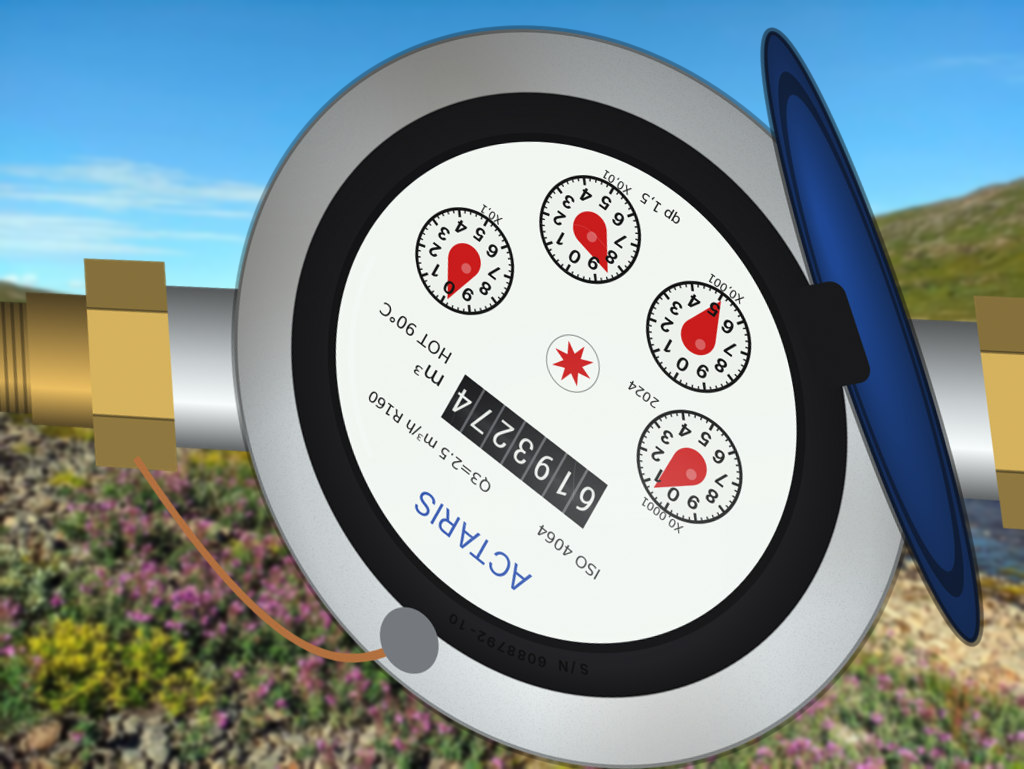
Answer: 6193273.9850 m³
